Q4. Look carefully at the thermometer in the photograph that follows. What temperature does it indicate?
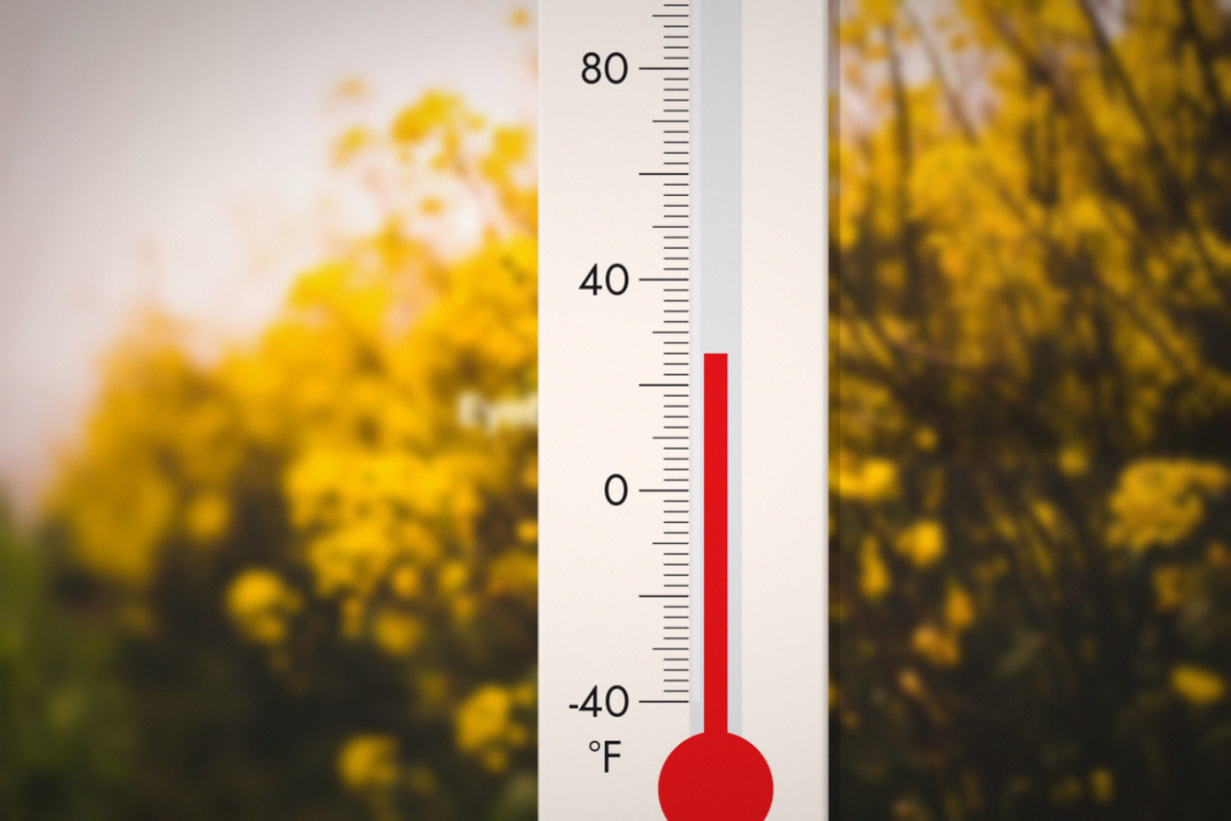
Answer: 26 °F
